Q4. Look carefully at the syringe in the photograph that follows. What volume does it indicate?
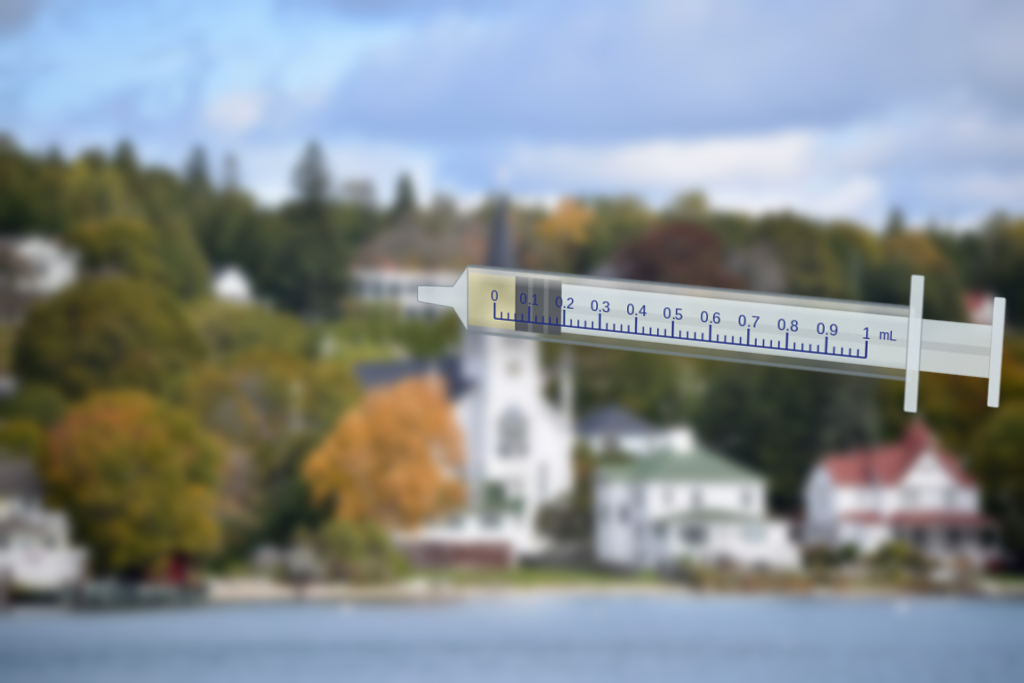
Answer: 0.06 mL
